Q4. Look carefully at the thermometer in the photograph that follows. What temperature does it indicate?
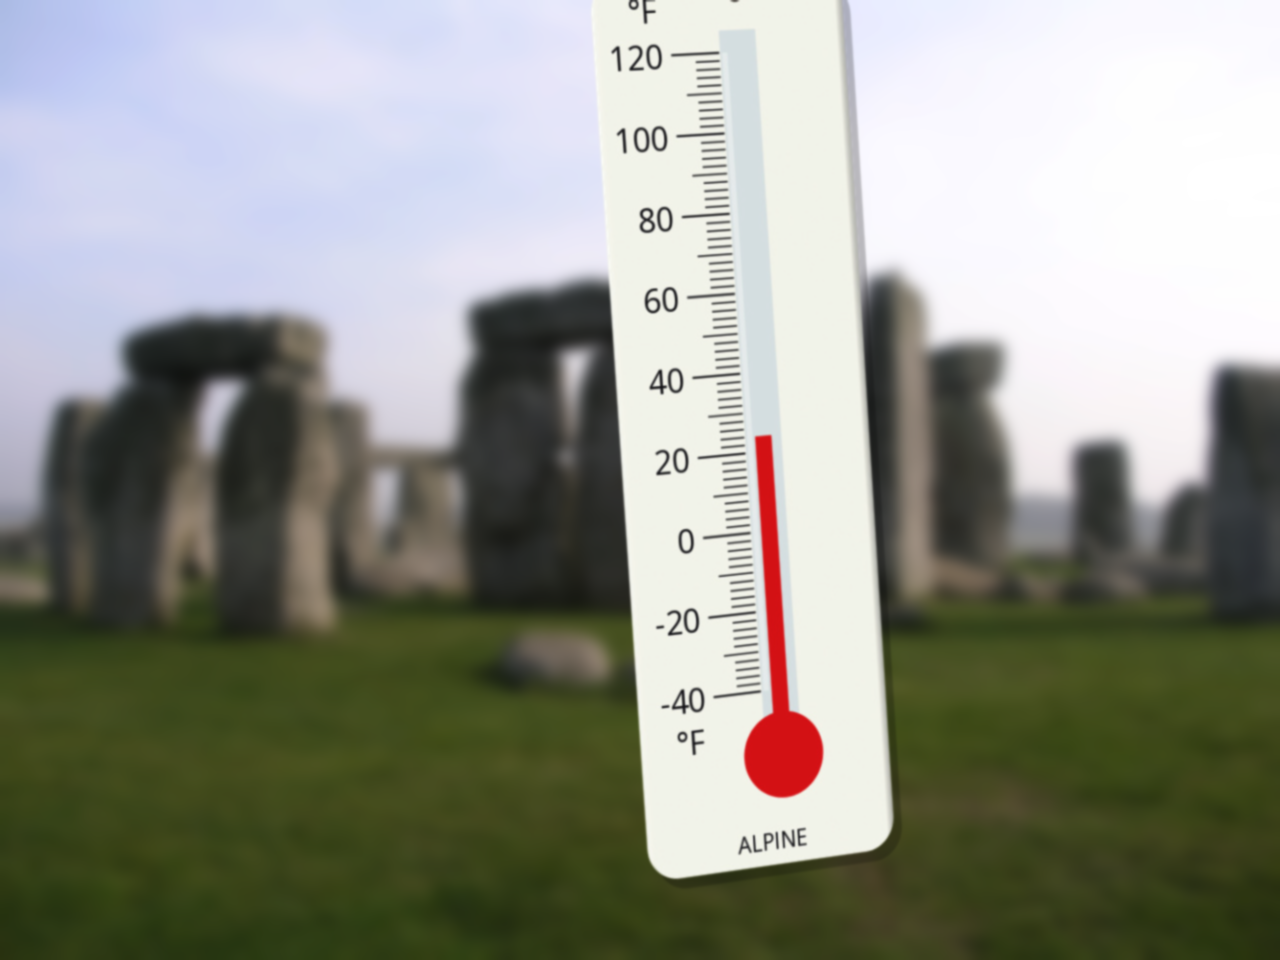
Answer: 24 °F
